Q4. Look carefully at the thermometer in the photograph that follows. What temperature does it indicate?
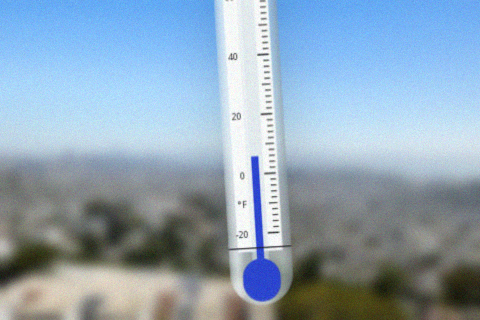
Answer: 6 °F
